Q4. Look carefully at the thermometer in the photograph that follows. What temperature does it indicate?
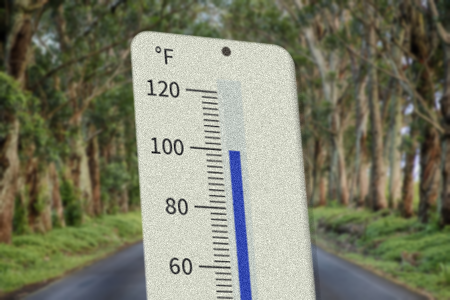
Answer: 100 °F
